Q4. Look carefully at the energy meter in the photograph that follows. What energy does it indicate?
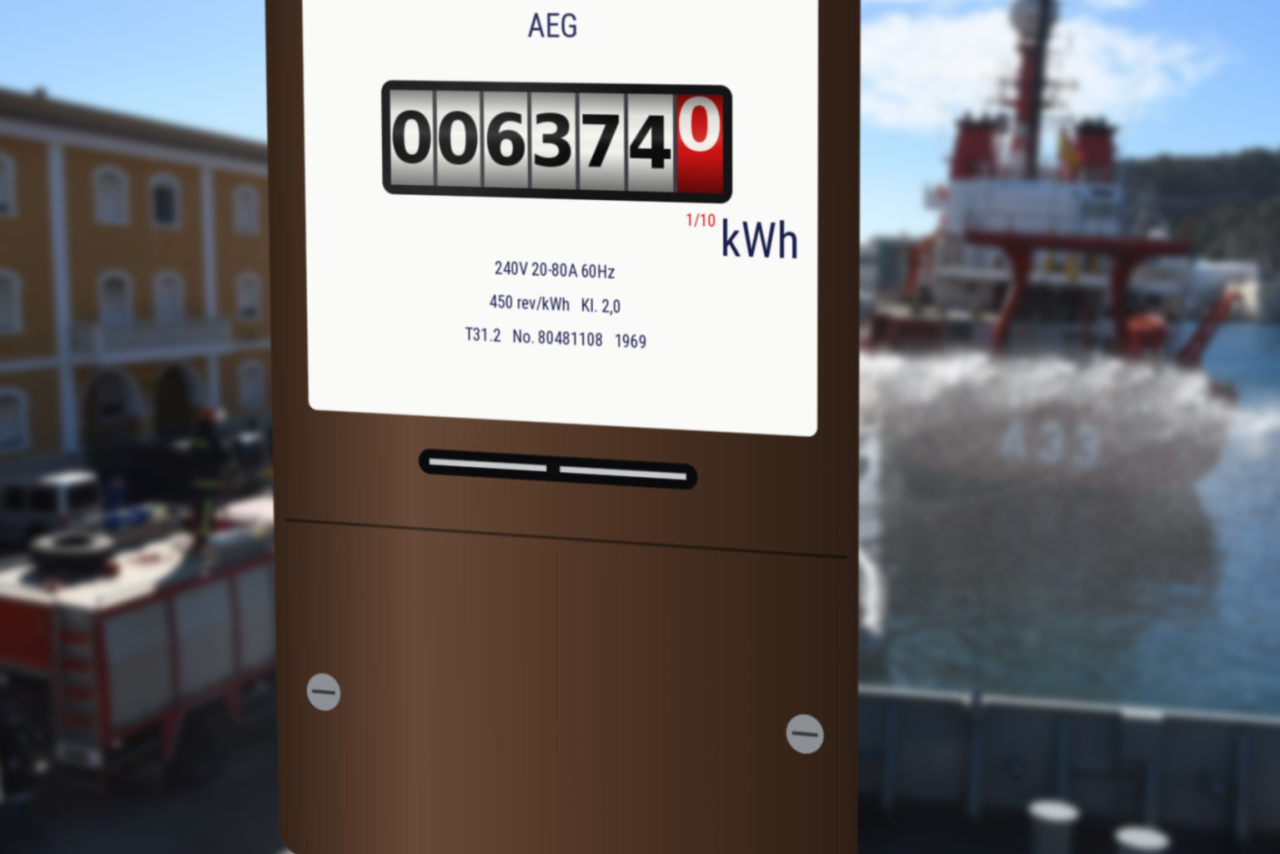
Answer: 6374.0 kWh
